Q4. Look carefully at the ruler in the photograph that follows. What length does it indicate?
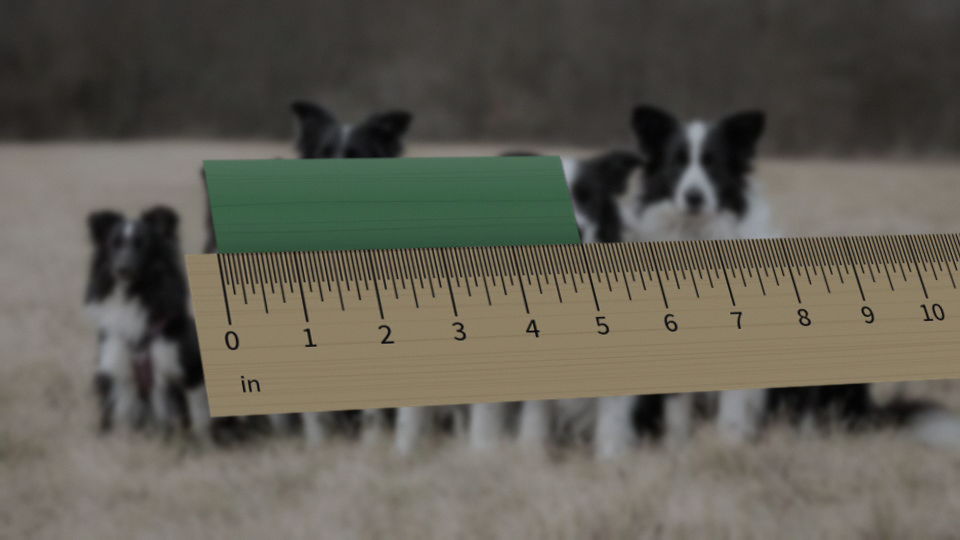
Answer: 5 in
